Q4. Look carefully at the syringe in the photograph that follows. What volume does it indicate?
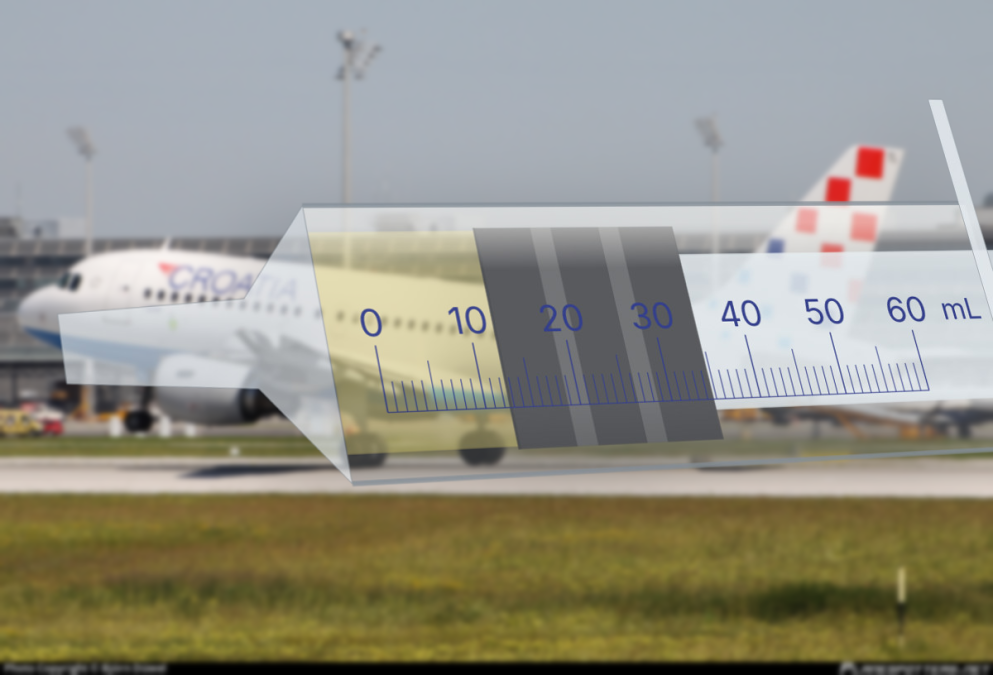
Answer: 12.5 mL
